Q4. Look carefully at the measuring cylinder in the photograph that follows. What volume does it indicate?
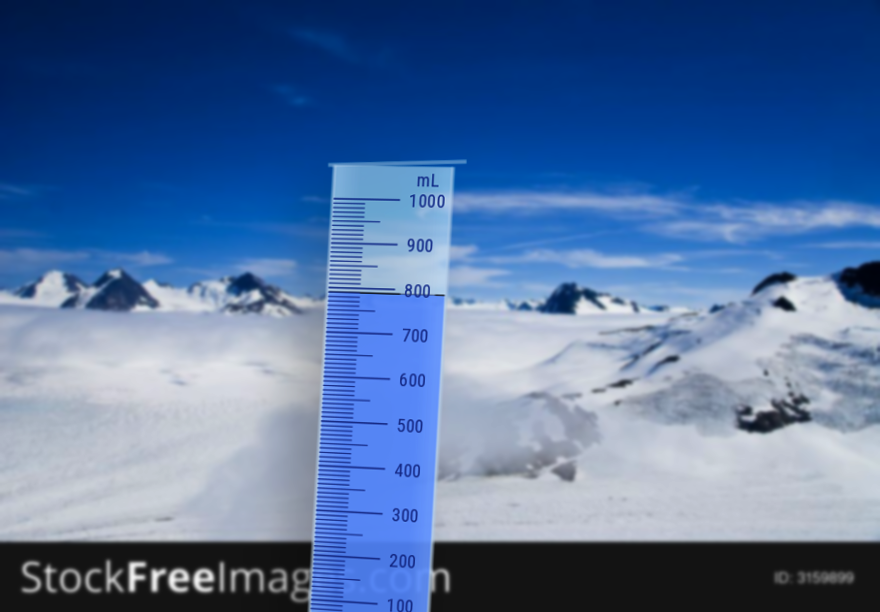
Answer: 790 mL
